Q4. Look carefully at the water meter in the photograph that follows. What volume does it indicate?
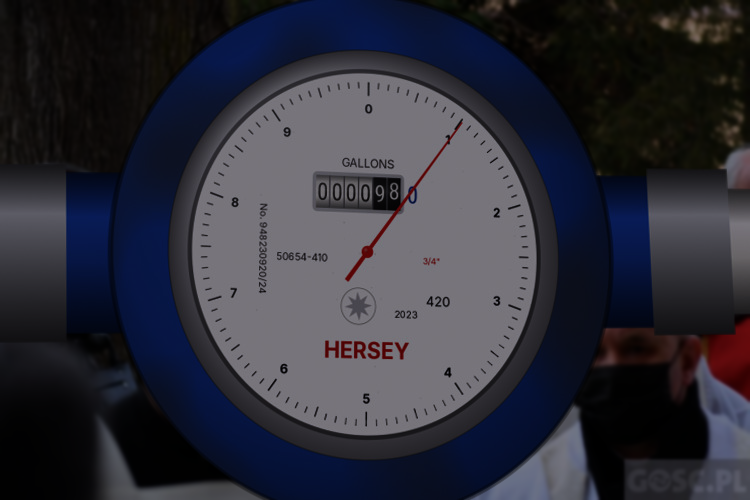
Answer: 981.0 gal
